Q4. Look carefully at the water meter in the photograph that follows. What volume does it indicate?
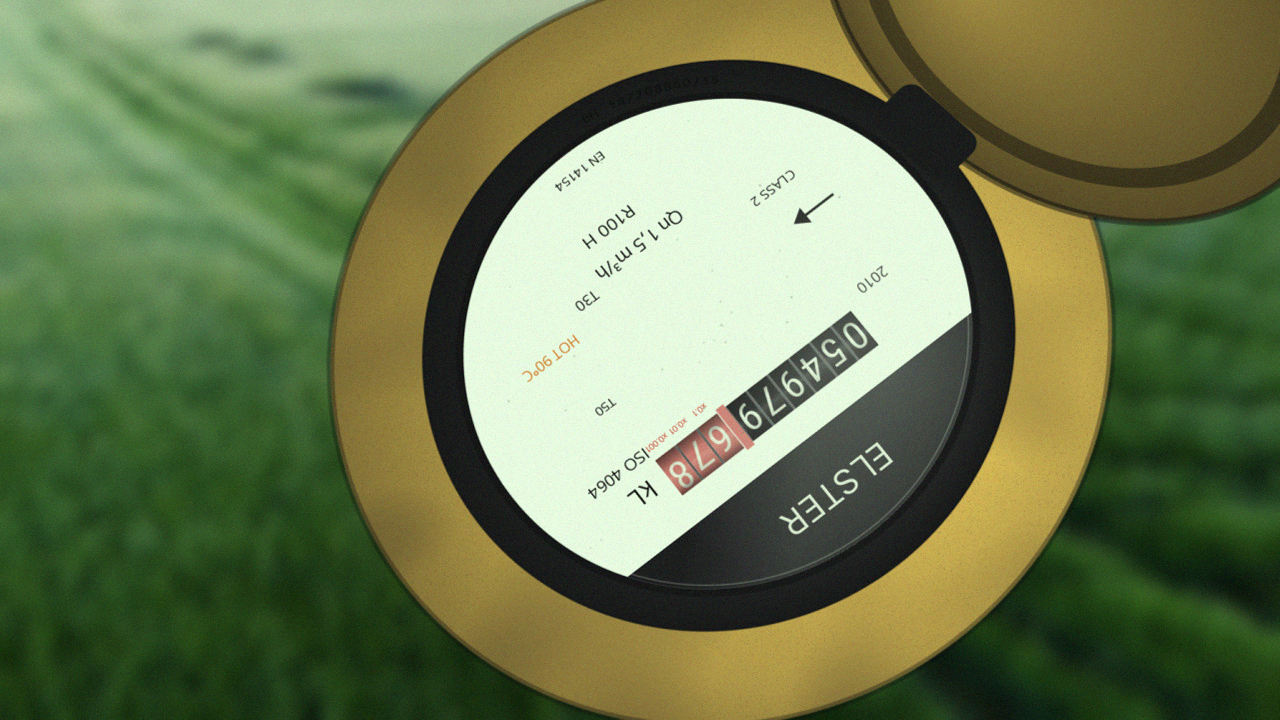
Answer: 54979.678 kL
